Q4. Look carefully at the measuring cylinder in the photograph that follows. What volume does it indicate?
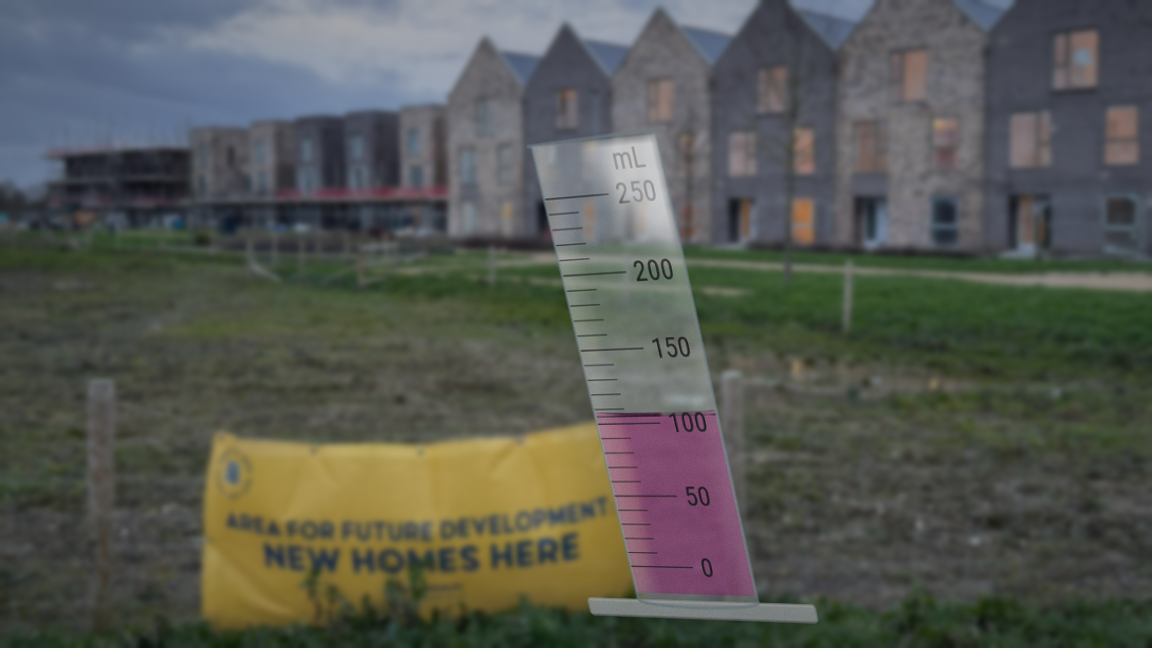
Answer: 105 mL
